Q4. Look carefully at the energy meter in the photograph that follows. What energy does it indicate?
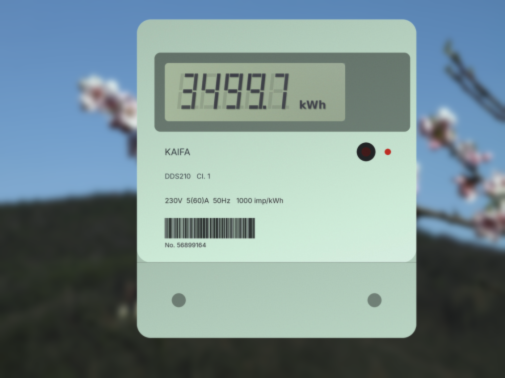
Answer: 3499.7 kWh
